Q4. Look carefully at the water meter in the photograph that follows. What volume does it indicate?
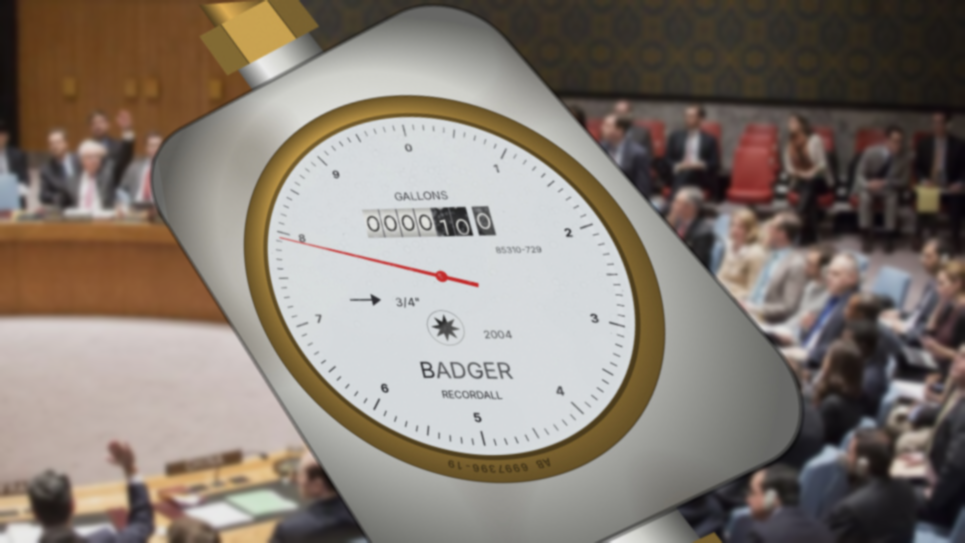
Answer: 97.9 gal
